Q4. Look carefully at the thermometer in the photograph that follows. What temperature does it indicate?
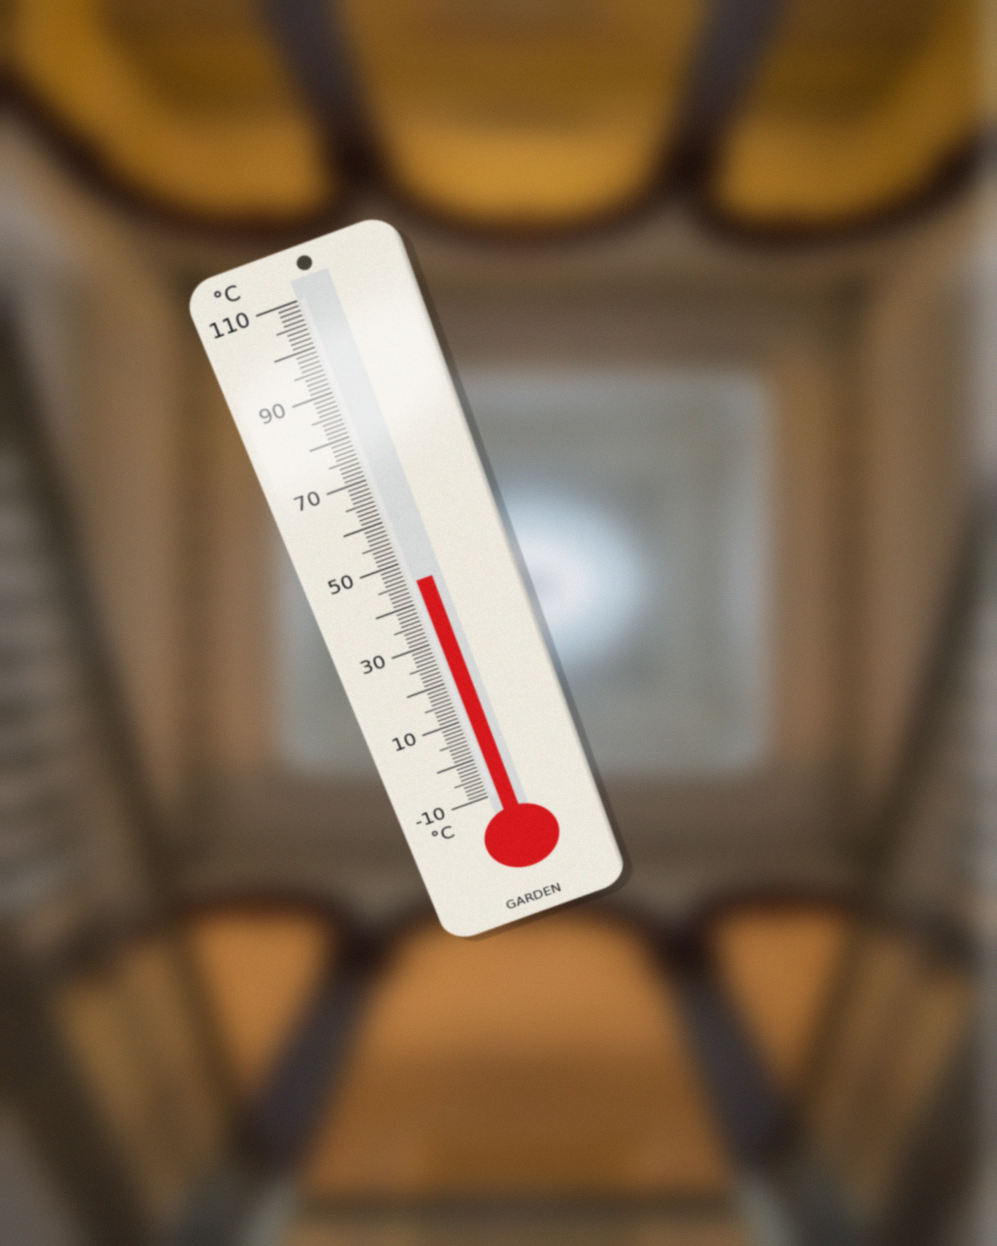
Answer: 45 °C
